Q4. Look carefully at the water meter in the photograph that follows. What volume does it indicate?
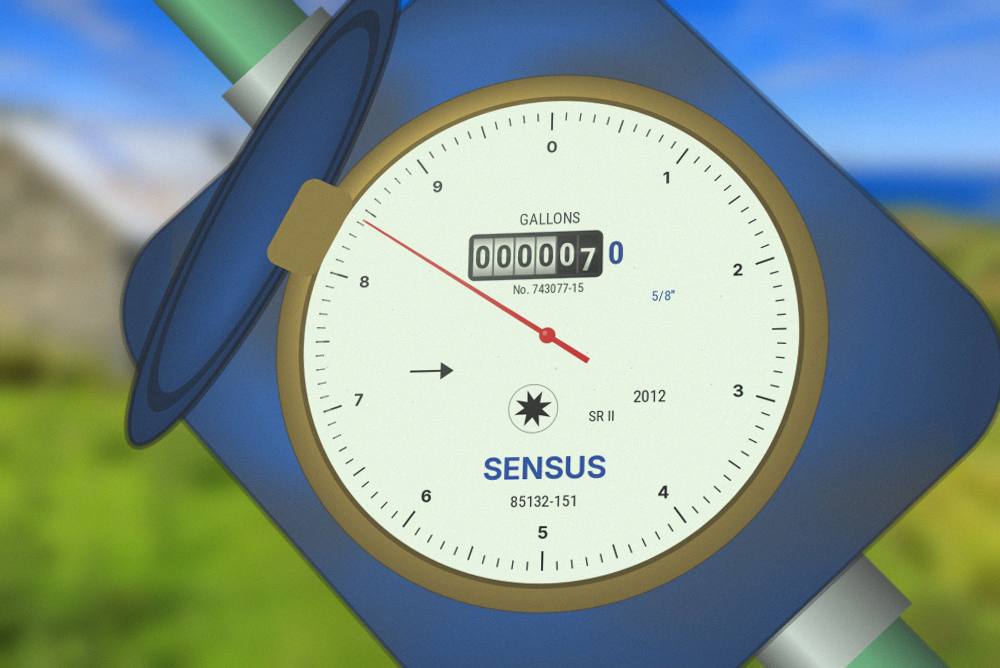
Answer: 68.4 gal
